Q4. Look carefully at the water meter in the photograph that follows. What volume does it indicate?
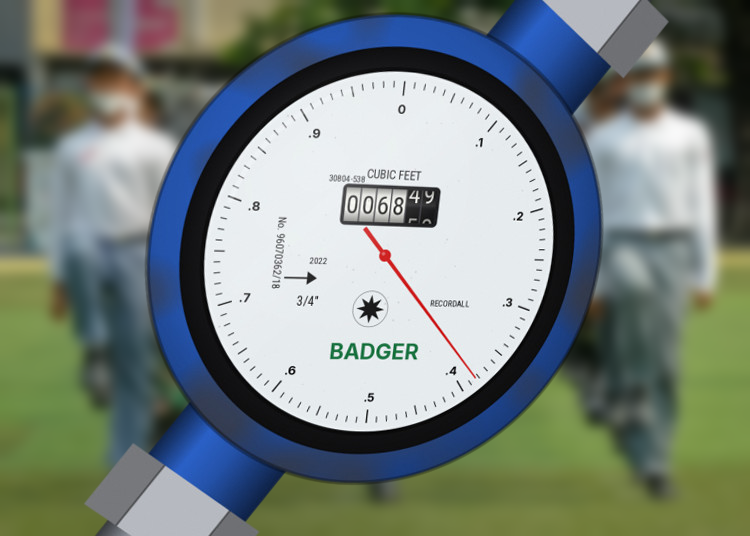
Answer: 6849.38 ft³
